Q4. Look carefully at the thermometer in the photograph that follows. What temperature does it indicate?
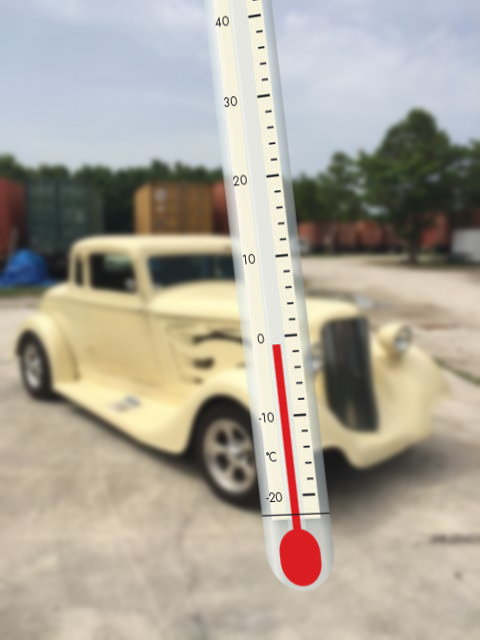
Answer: -1 °C
